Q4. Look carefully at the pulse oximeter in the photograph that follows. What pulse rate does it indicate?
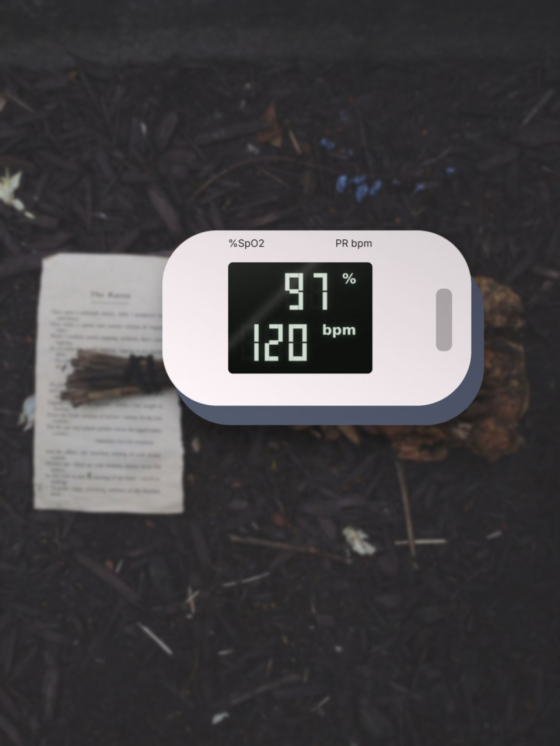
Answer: 120 bpm
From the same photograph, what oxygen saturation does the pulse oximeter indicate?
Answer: 97 %
